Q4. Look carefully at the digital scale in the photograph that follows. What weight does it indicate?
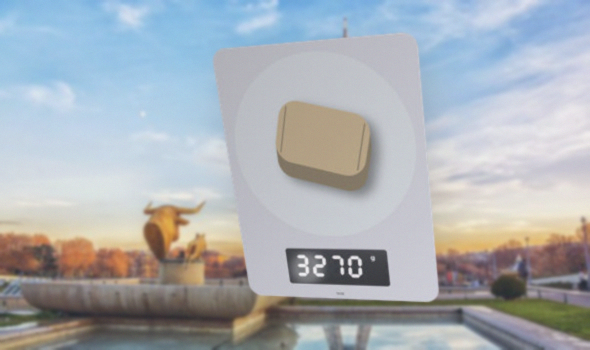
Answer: 3270 g
